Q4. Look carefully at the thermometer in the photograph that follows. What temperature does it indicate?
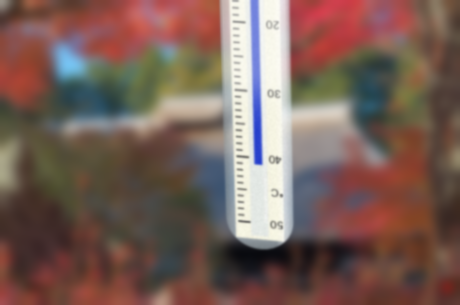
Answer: 41 °C
